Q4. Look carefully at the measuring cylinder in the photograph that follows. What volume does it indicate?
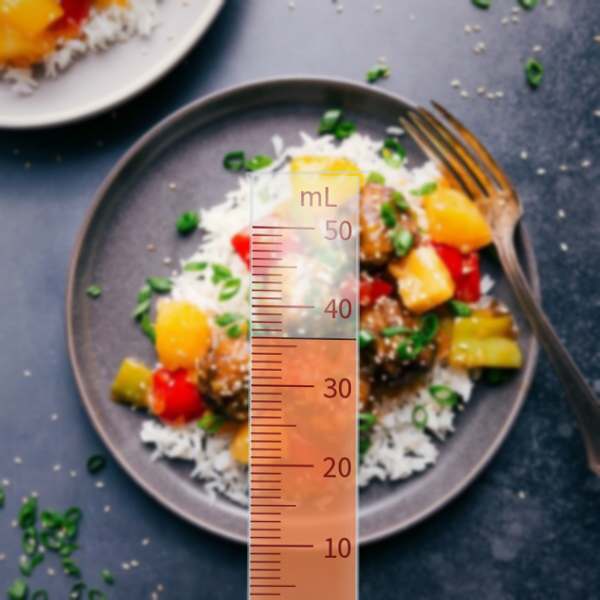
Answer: 36 mL
